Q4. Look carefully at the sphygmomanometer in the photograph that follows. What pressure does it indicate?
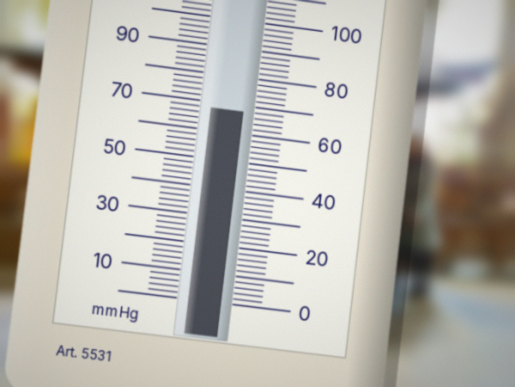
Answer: 68 mmHg
